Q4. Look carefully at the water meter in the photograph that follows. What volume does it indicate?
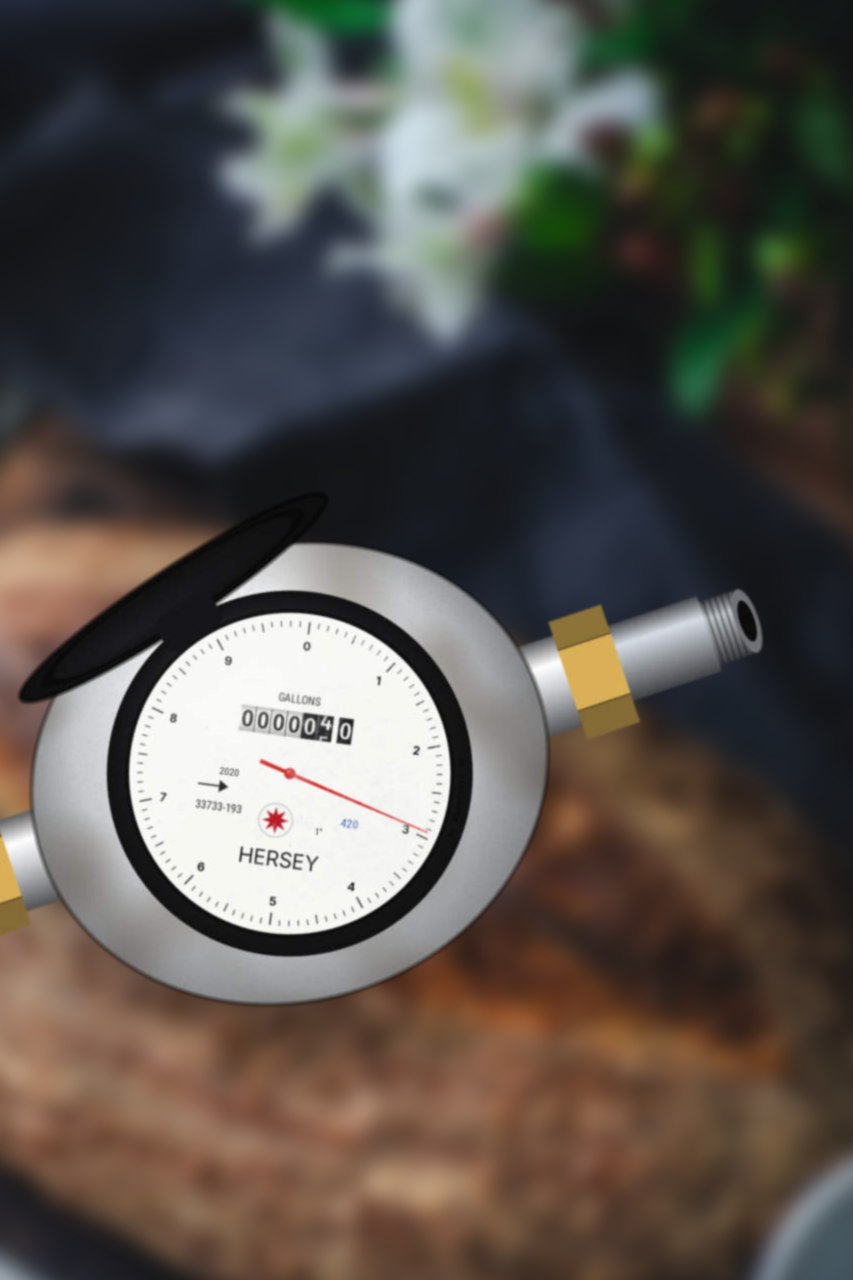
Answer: 42.9 gal
